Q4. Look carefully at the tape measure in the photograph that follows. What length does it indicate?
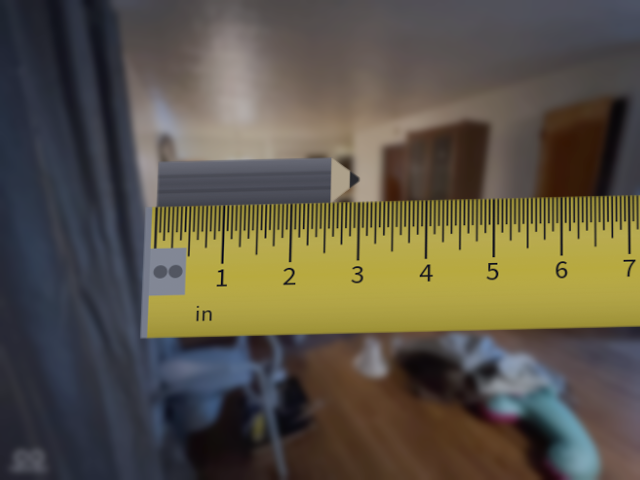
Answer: 3 in
